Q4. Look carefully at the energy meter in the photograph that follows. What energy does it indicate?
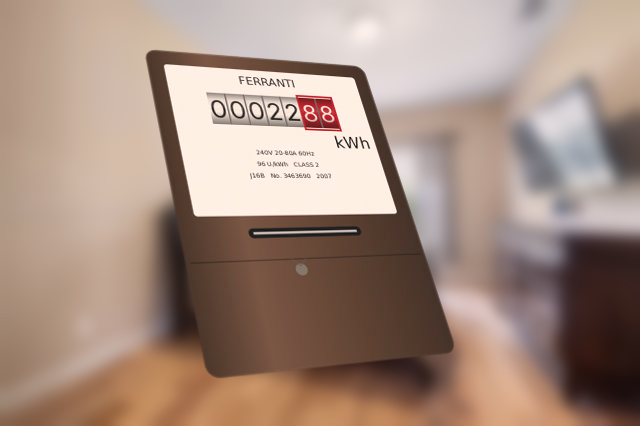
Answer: 22.88 kWh
